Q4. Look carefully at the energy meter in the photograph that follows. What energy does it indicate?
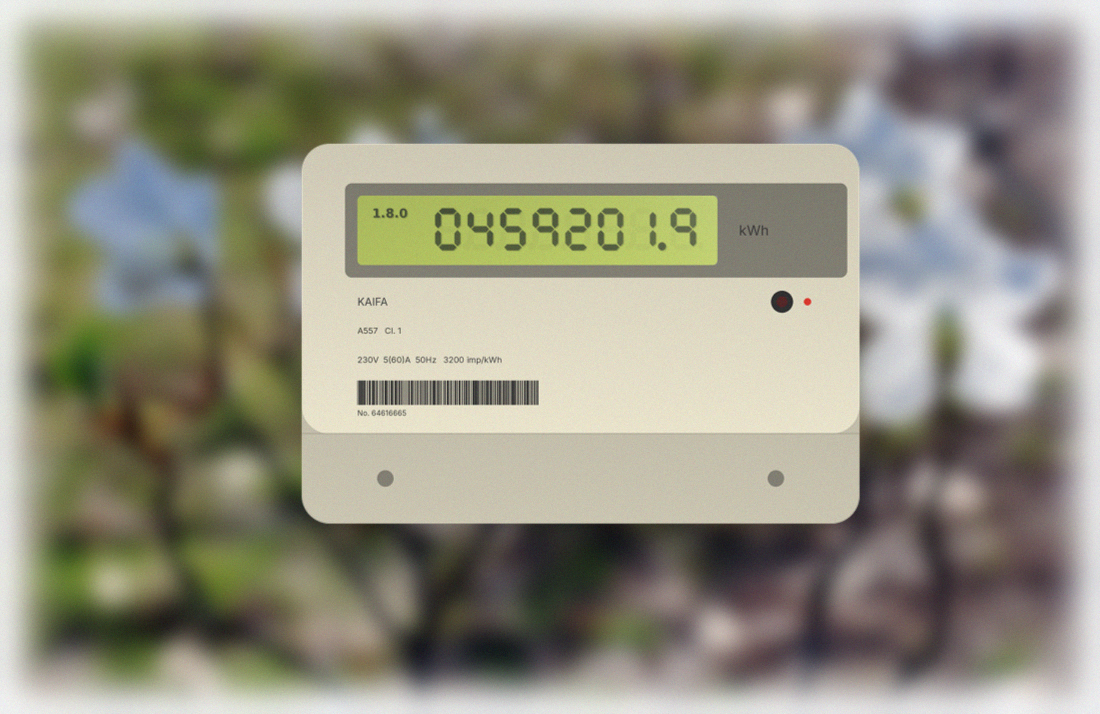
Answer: 459201.9 kWh
